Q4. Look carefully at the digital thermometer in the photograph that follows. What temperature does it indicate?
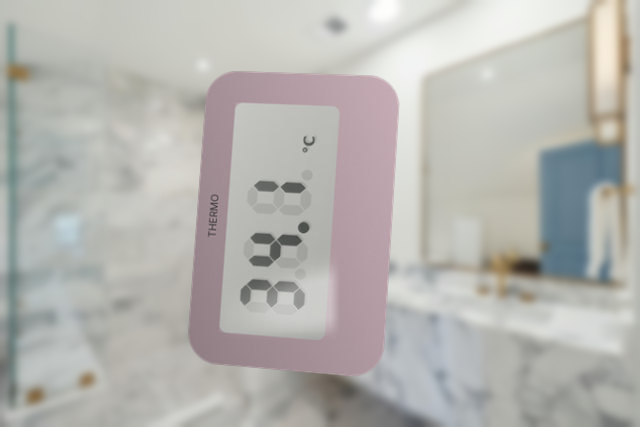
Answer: 34.1 °C
